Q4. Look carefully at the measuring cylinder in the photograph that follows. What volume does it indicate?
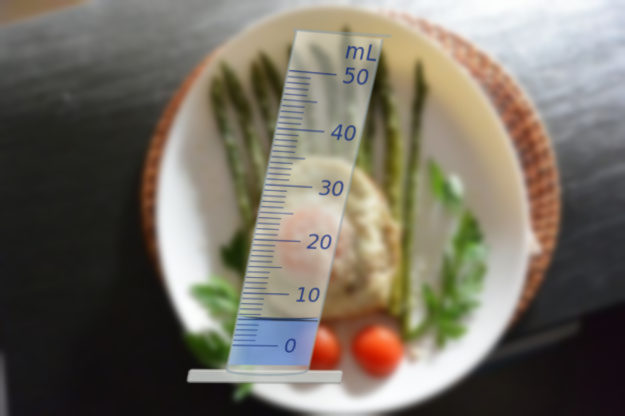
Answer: 5 mL
